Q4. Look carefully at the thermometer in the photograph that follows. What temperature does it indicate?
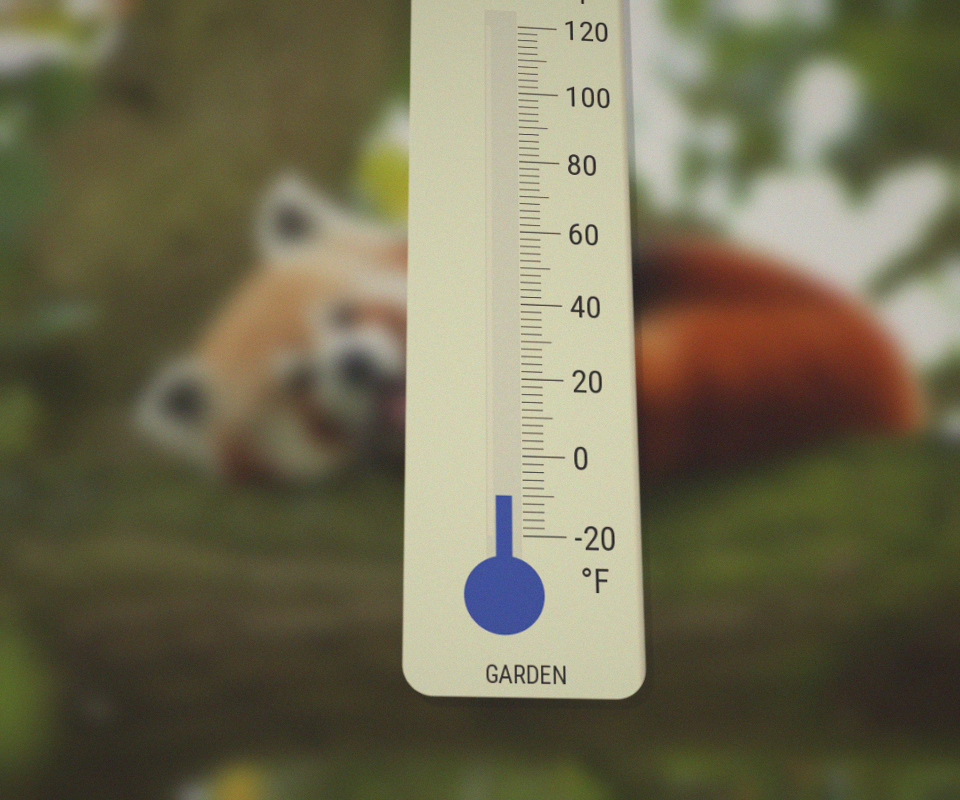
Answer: -10 °F
